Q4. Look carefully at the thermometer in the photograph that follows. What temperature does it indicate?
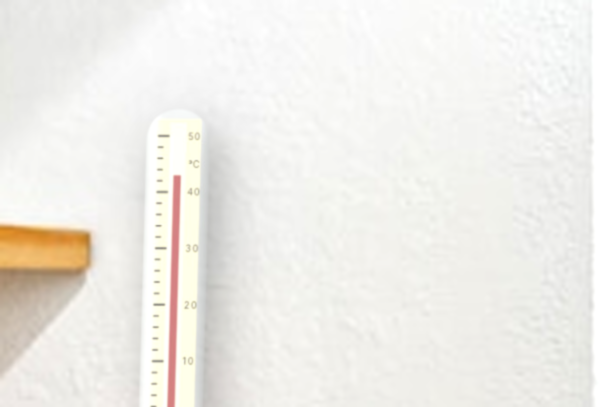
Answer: 43 °C
